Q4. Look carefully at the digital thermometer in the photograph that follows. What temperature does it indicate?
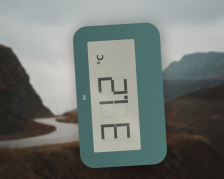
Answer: 31.2 °C
